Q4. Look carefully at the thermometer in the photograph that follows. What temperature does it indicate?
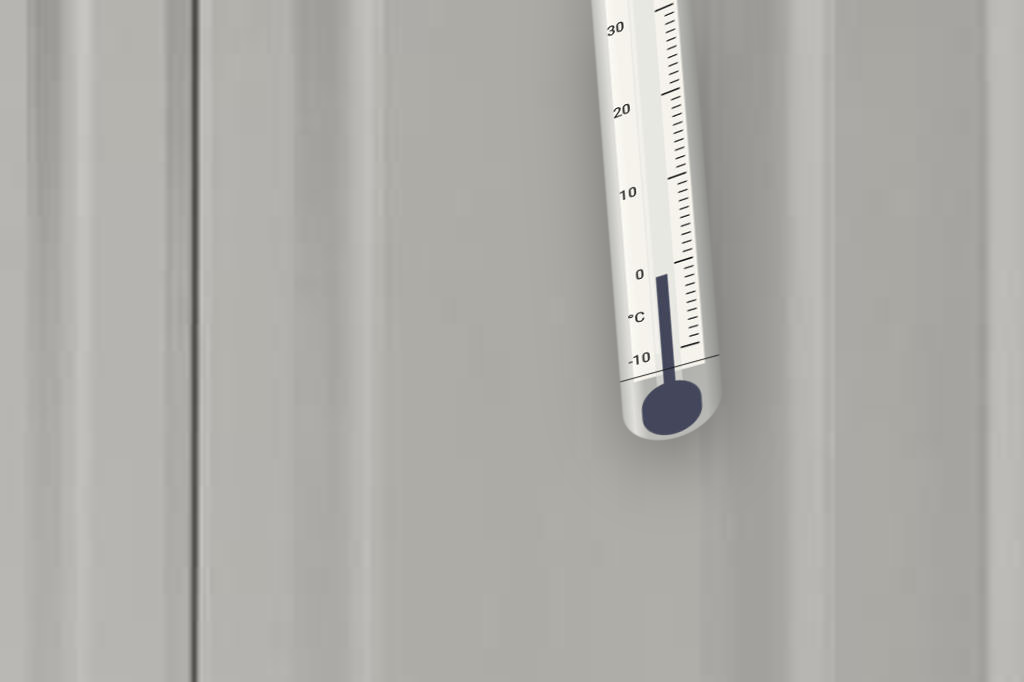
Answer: -1 °C
